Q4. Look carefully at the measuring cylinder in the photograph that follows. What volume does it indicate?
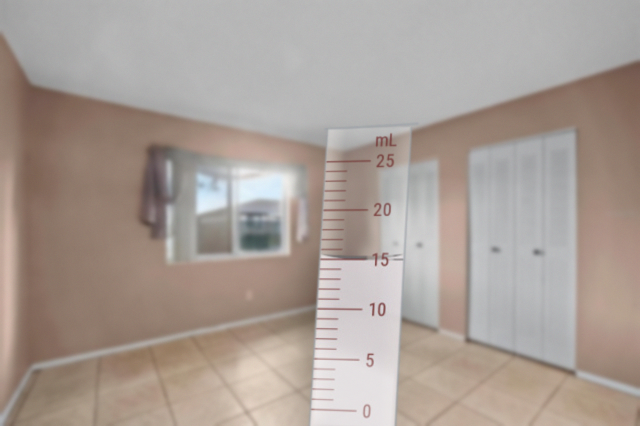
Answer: 15 mL
